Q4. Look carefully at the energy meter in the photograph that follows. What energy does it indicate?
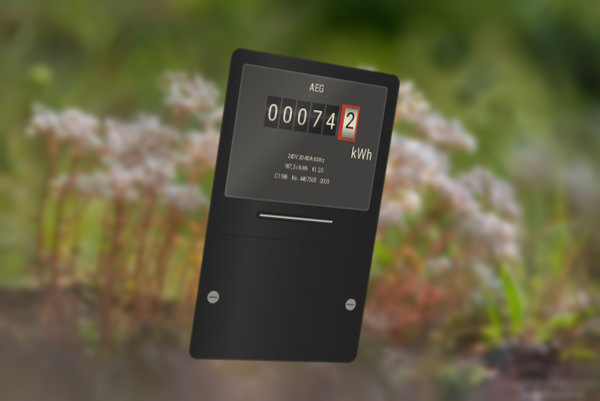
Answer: 74.2 kWh
